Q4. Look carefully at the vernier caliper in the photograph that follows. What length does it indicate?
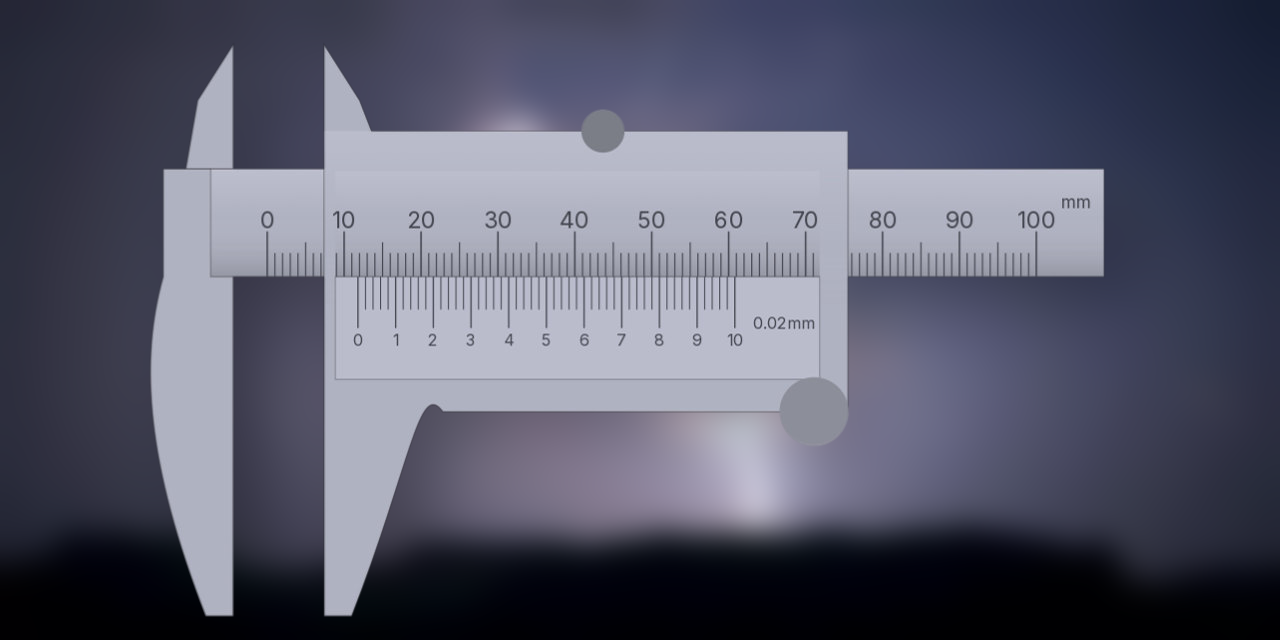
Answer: 11.8 mm
